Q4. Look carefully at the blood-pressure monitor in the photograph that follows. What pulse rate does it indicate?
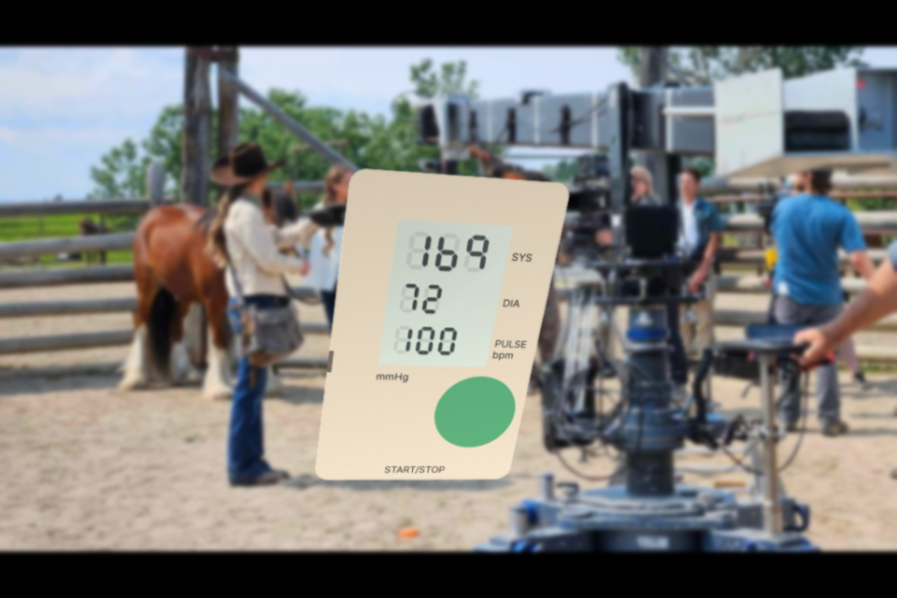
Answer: 100 bpm
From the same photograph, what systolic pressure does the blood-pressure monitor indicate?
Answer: 169 mmHg
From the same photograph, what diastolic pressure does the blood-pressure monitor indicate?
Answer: 72 mmHg
